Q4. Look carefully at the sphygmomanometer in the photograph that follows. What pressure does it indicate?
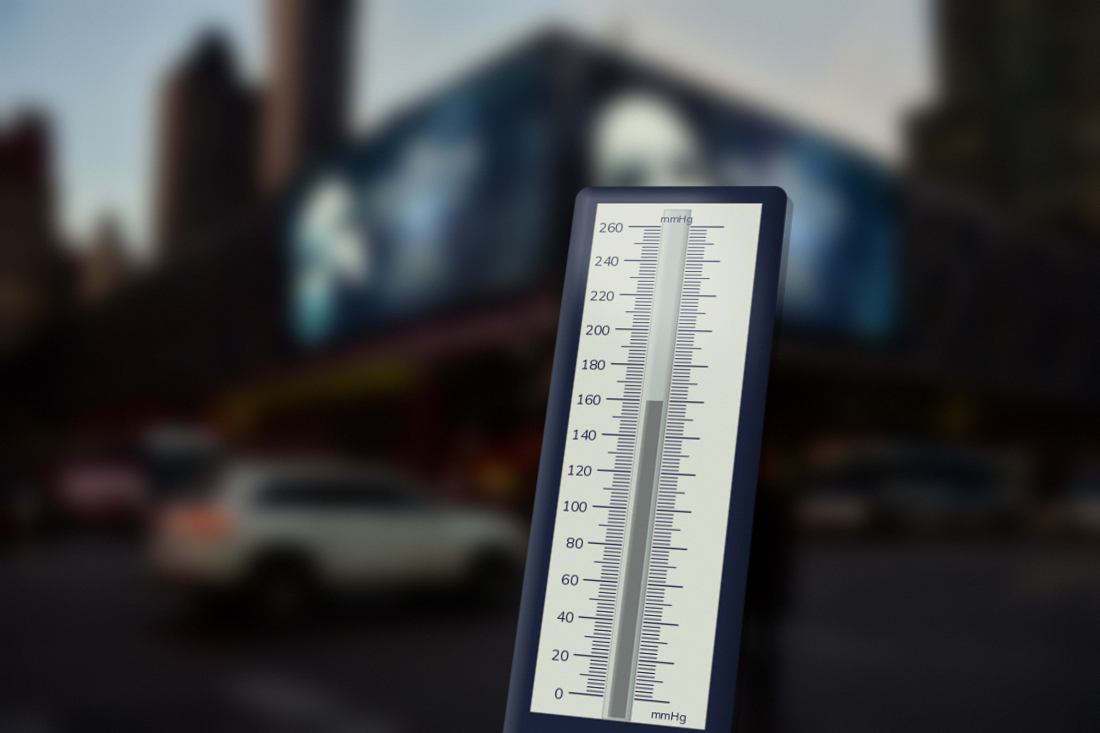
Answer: 160 mmHg
